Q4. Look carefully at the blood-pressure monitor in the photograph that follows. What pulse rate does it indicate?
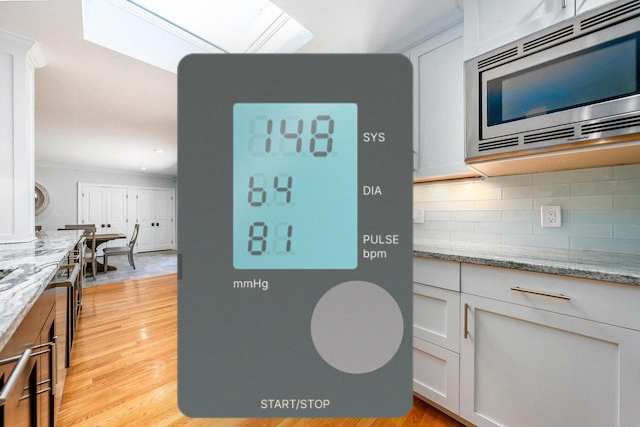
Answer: 81 bpm
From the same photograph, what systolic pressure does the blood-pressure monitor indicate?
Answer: 148 mmHg
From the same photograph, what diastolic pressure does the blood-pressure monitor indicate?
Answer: 64 mmHg
